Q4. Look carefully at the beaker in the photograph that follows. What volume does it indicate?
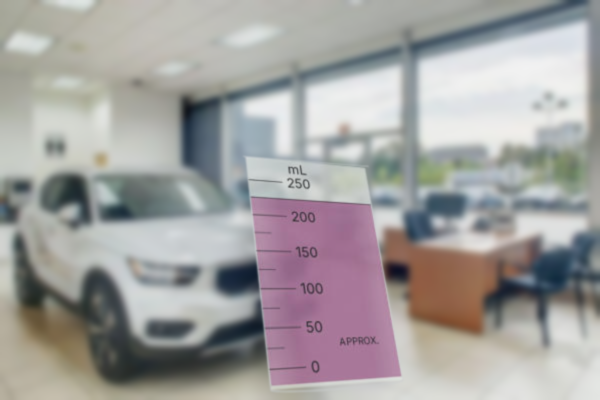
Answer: 225 mL
